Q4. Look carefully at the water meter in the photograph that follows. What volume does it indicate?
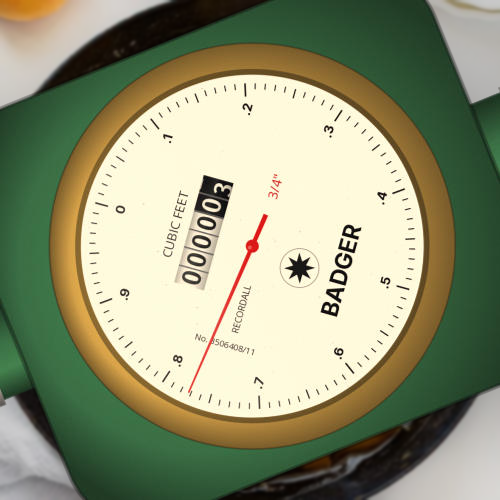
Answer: 2.77 ft³
